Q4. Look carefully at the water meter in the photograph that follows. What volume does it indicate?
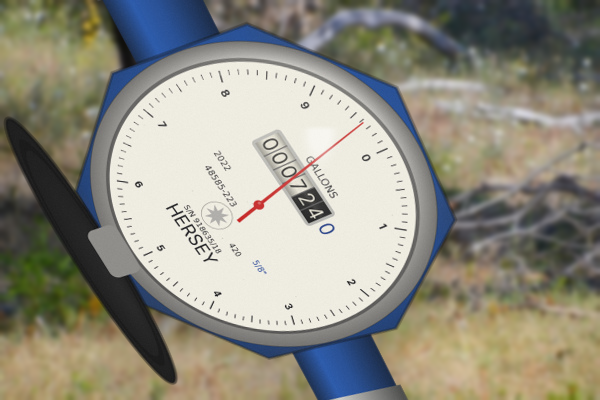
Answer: 7239.6 gal
